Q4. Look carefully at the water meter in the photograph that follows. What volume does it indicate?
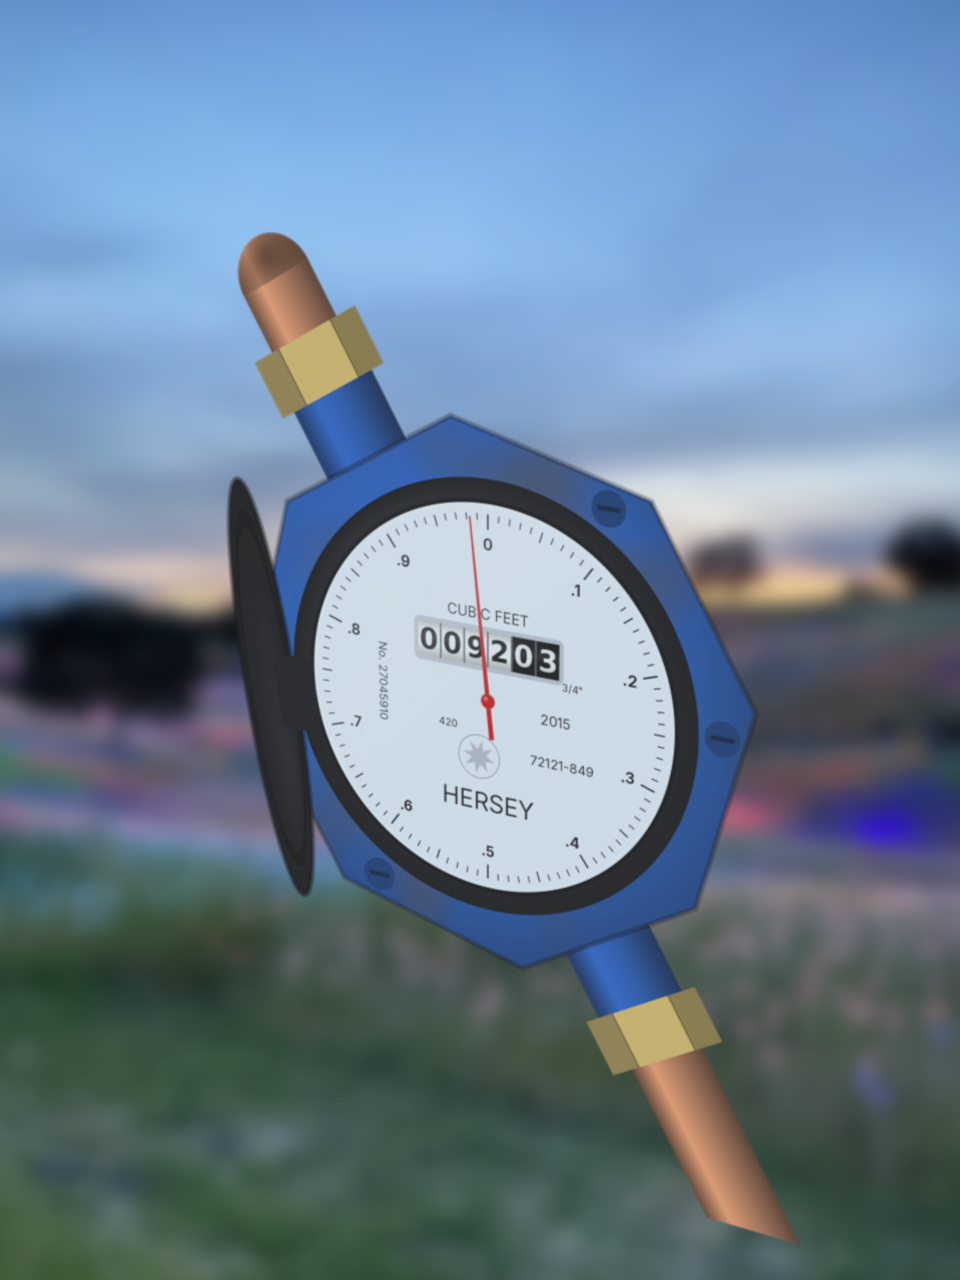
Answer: 9202.98 ft³
